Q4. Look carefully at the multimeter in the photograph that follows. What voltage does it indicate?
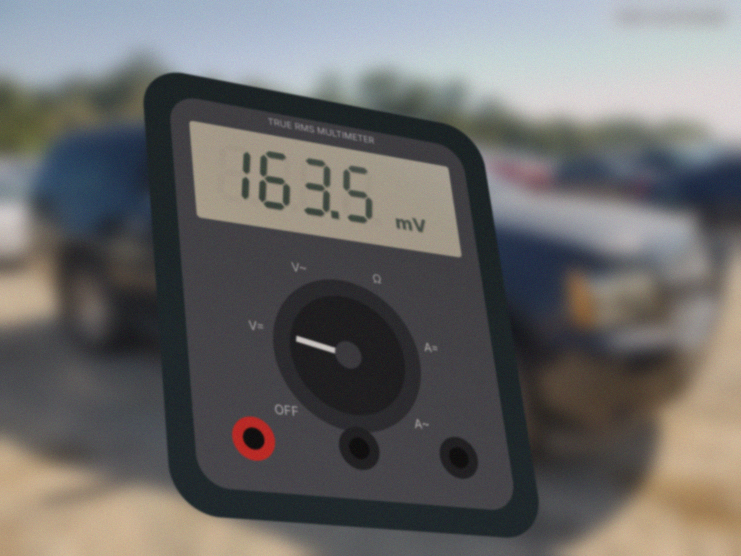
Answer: 163.5 mV
